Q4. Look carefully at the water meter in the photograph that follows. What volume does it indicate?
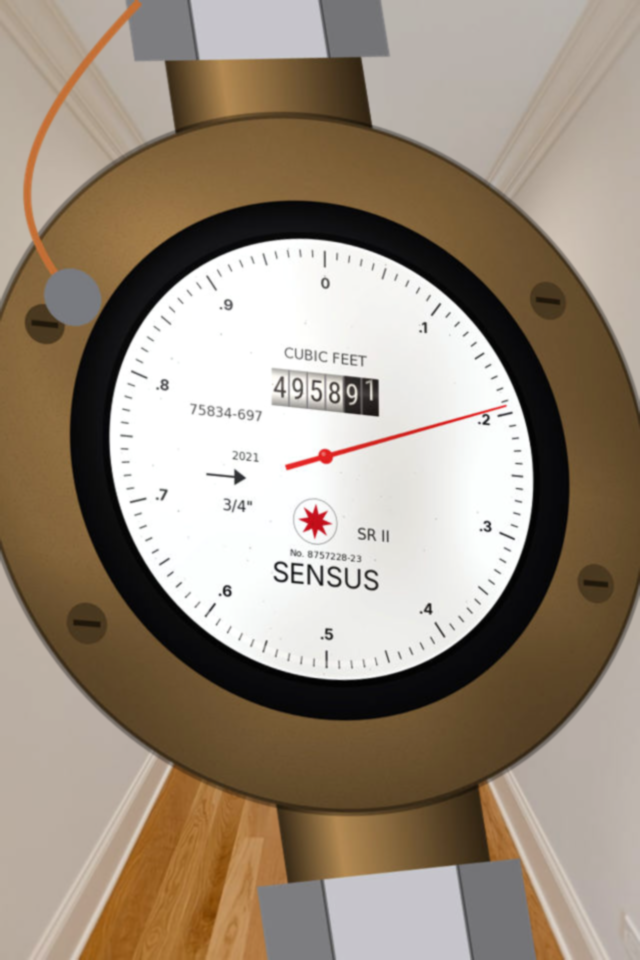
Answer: 495891.19 ft³
